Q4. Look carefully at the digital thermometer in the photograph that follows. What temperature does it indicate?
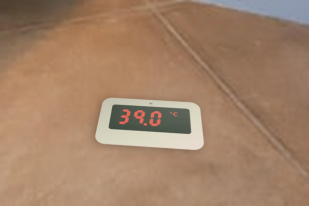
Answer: 39.0 °C
